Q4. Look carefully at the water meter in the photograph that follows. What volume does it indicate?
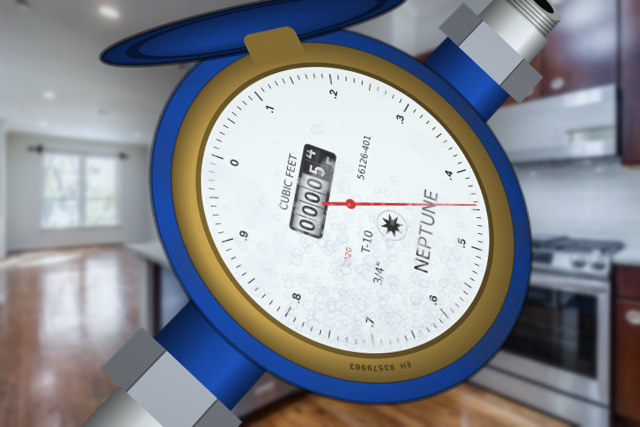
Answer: 54.44 ft³
